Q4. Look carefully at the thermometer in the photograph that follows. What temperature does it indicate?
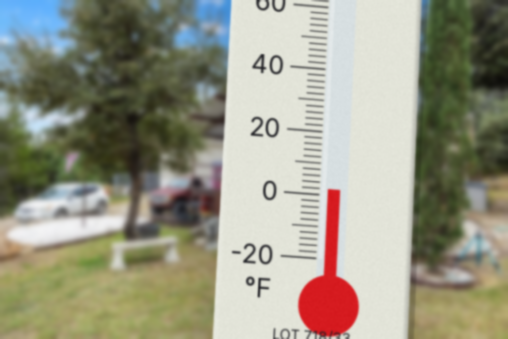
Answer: 2 °F
